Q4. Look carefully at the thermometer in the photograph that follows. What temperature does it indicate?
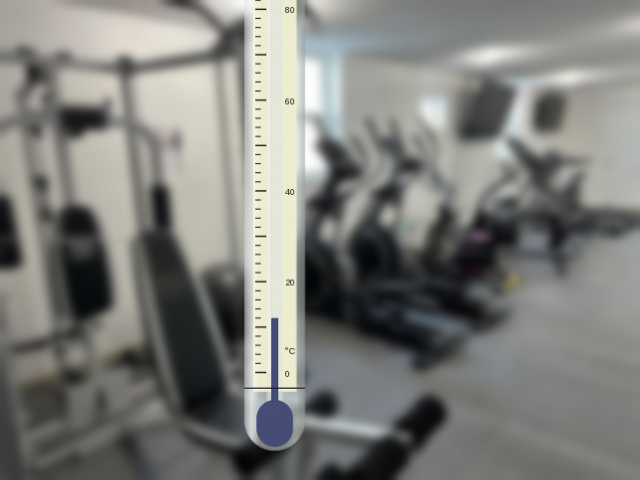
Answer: 12 °C
